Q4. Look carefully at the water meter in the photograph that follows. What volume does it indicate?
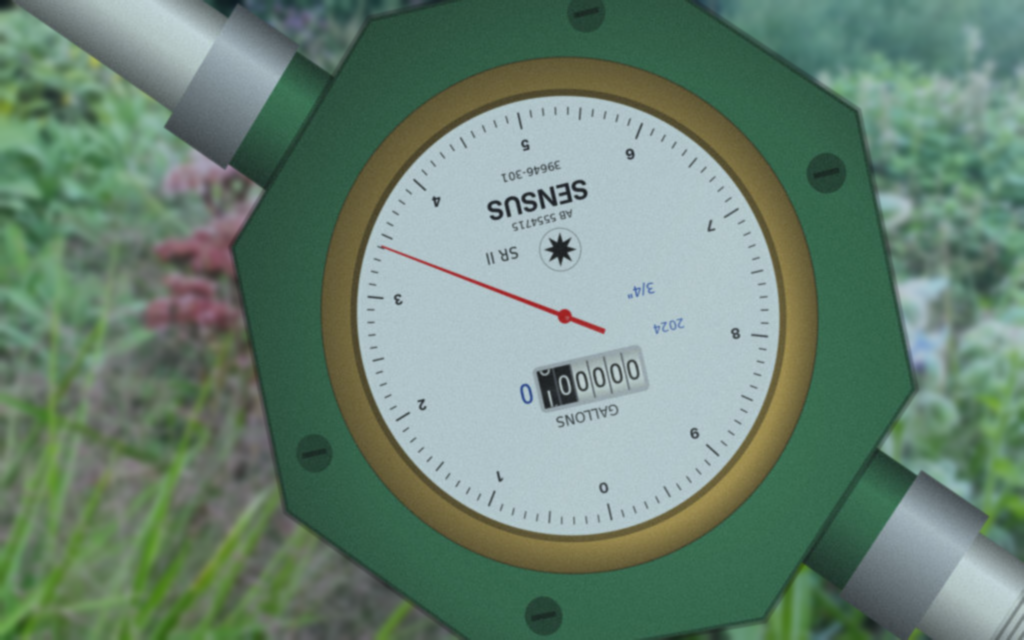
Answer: 13.4 gal
